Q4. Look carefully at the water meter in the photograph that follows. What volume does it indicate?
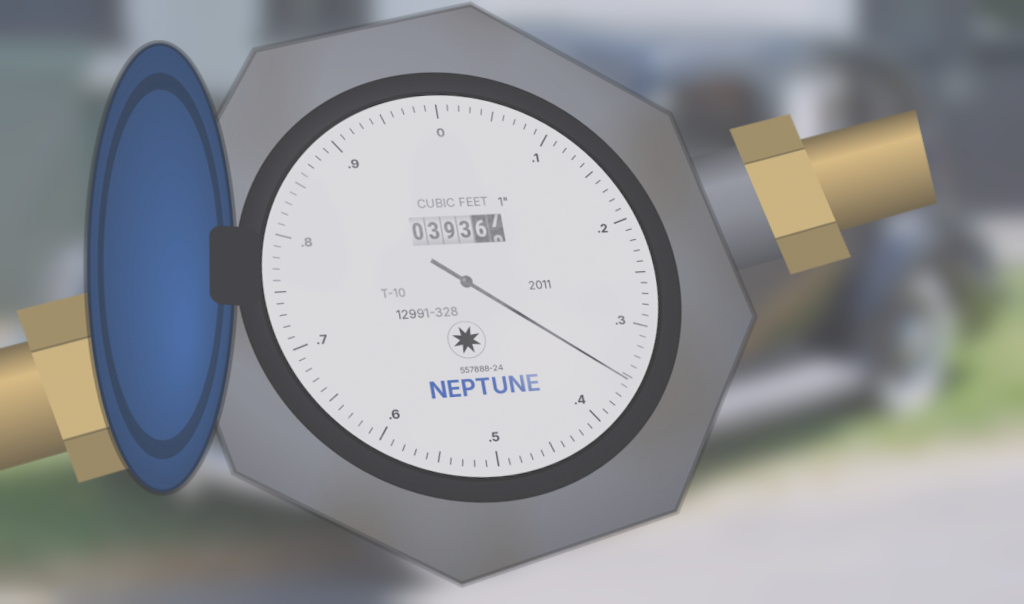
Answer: 39367.35 ft³
